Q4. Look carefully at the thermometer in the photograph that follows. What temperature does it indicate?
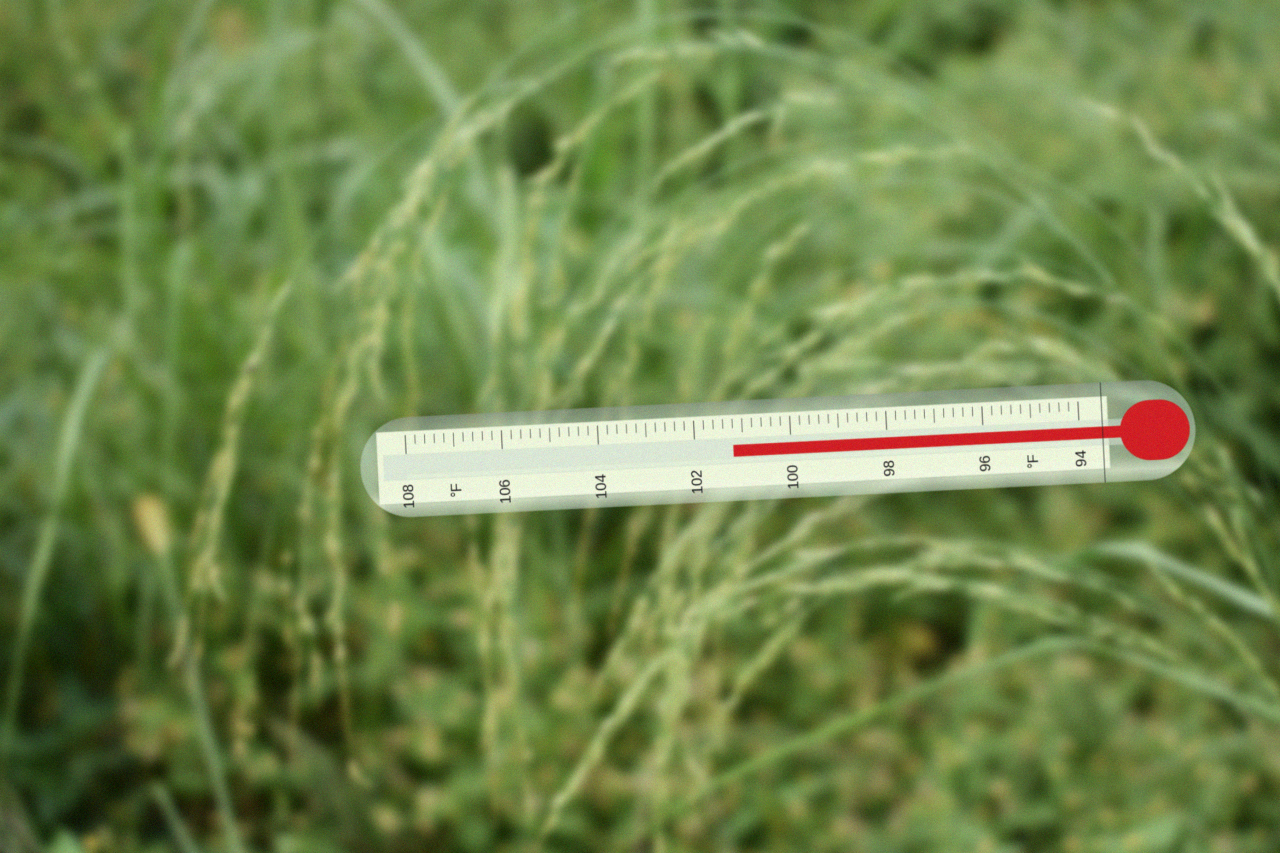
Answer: 101.2 °F
